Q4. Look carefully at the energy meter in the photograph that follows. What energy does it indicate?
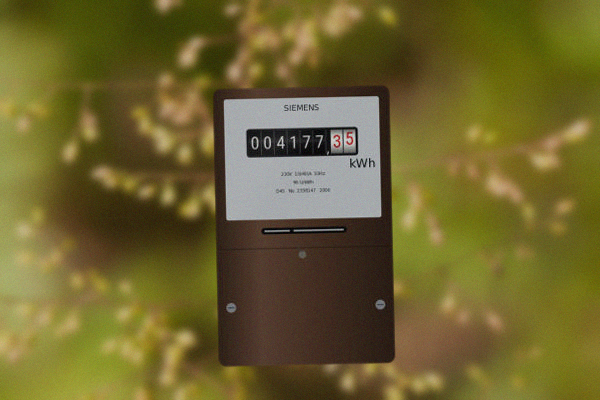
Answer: 4177.35 kWh
